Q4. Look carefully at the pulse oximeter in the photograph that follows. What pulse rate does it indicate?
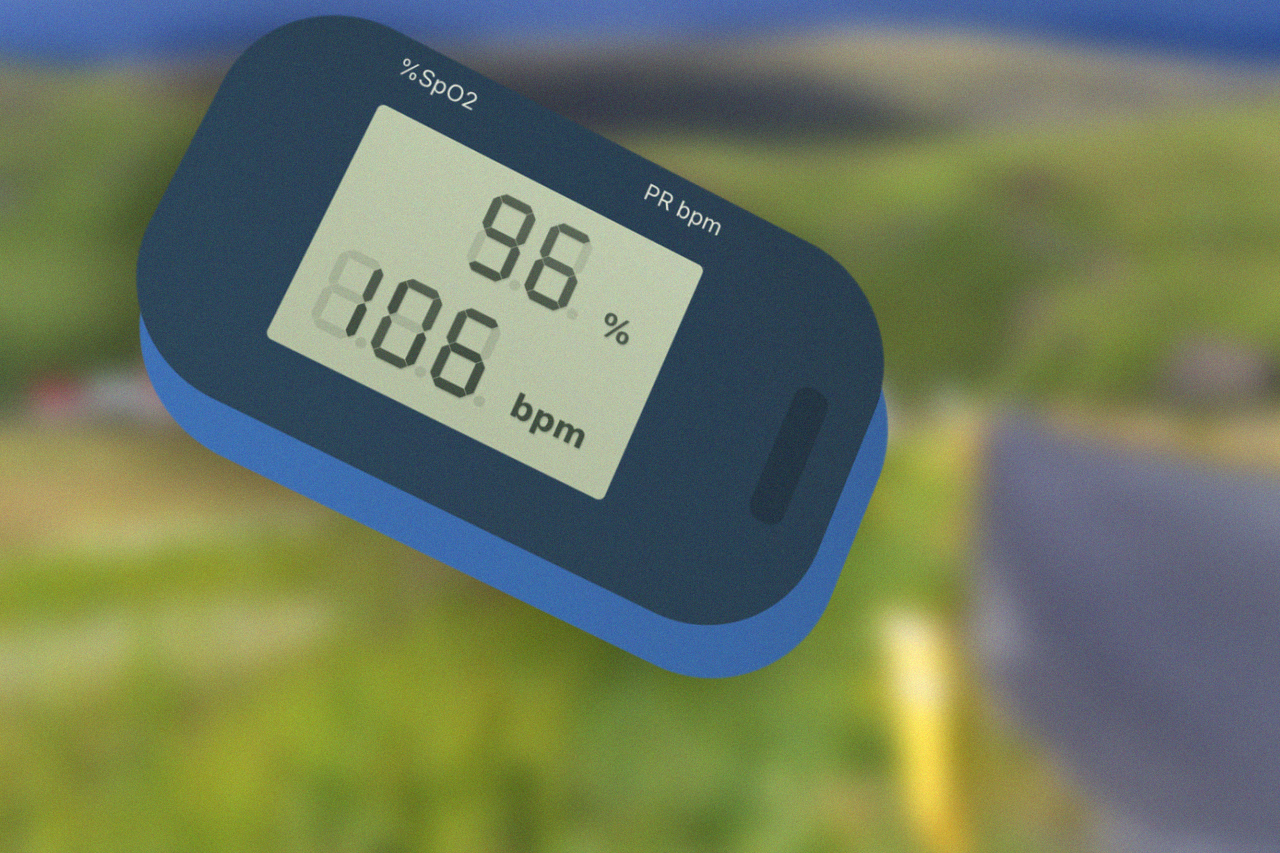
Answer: 106 bpm
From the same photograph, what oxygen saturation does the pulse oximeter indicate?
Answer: 96 %
